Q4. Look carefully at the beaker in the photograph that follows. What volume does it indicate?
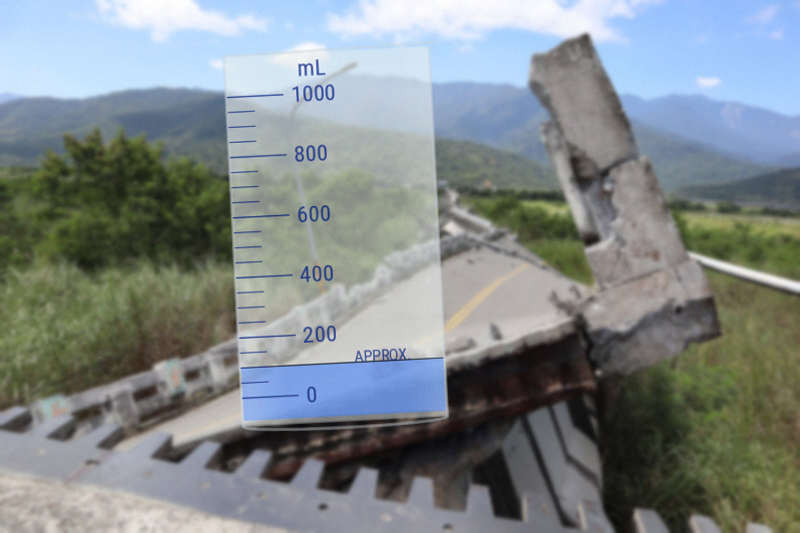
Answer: 100 mL
